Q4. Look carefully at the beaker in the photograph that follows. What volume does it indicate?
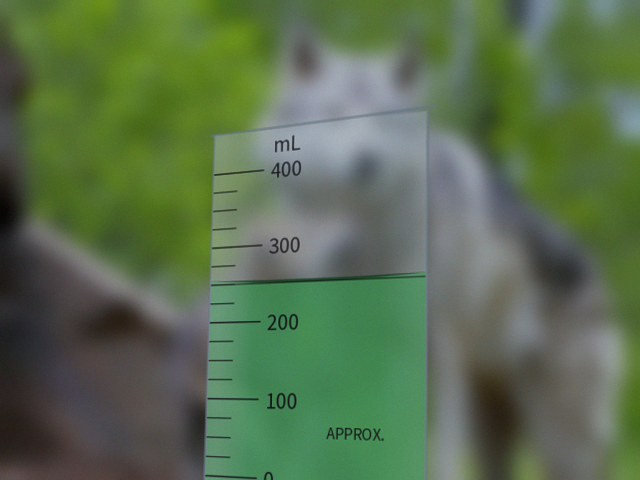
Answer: 250 mL
